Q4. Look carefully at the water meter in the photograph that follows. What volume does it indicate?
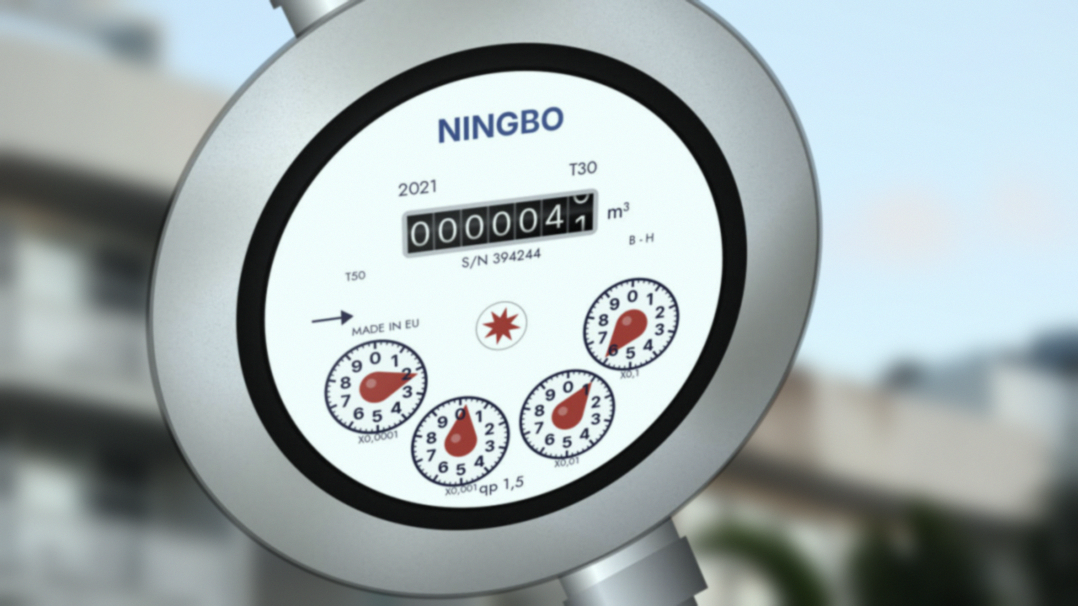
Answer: 40.6102 m³
